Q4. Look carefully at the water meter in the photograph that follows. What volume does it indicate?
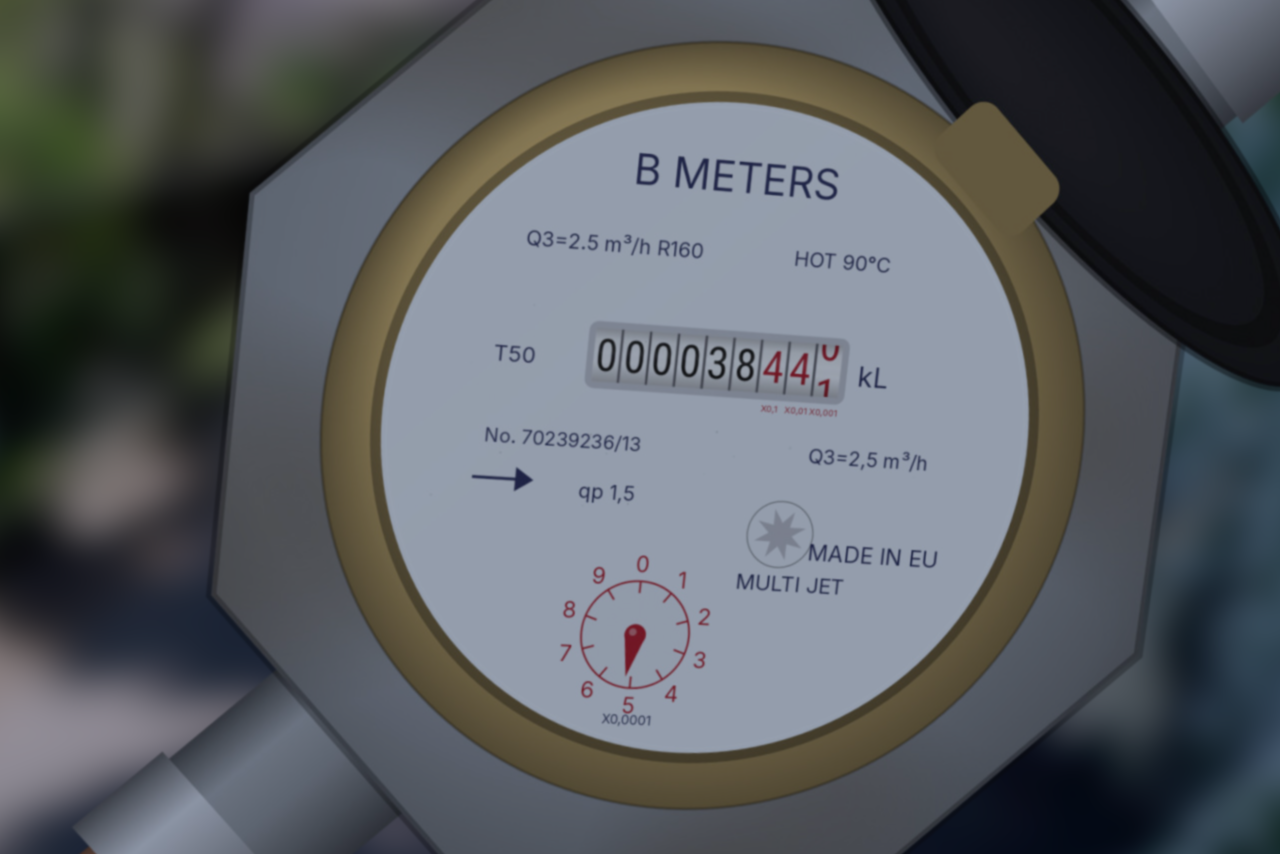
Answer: 38.4405 kL
